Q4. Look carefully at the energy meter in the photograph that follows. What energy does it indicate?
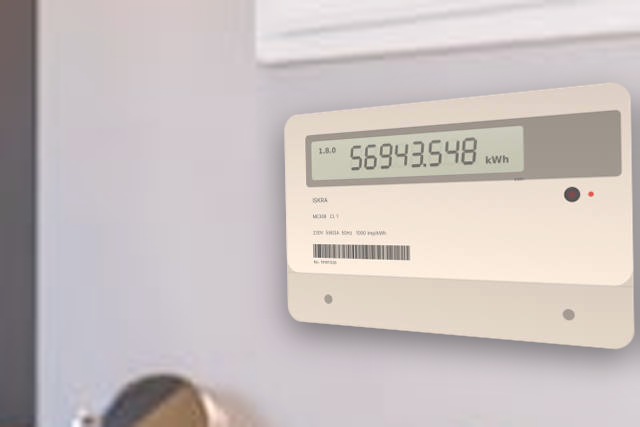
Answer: 56943.548 kWh
